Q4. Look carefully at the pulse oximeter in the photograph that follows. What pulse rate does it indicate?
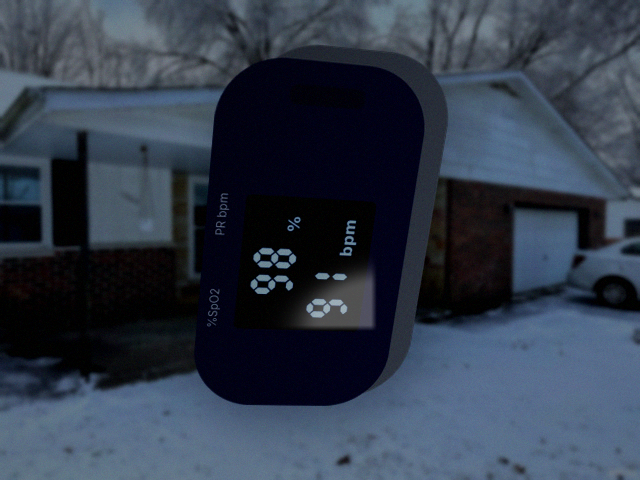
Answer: 91 bpm
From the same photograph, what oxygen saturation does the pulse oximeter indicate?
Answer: 98 %
